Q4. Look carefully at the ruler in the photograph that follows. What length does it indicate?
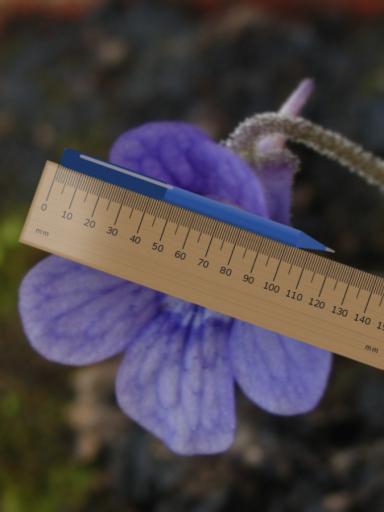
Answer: 120 mm
